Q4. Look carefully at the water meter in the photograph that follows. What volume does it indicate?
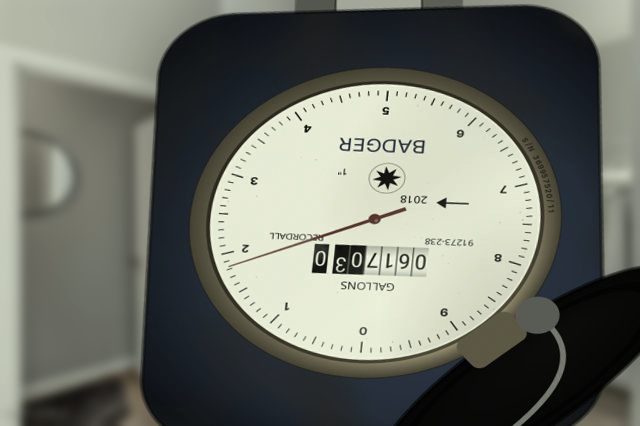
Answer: 617031.8 gal
